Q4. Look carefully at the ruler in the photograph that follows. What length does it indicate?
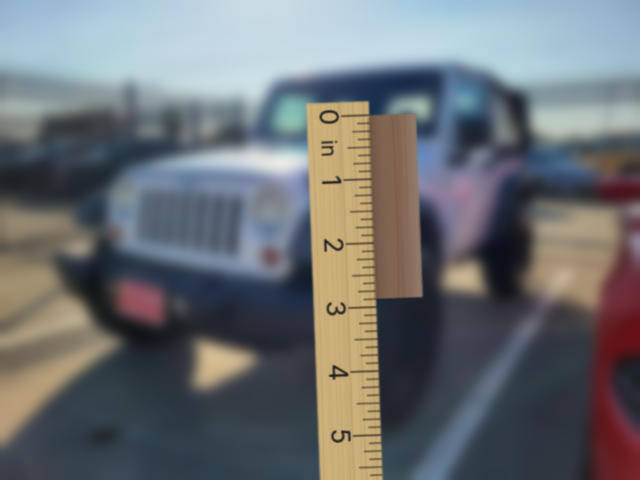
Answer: 2.875 in
